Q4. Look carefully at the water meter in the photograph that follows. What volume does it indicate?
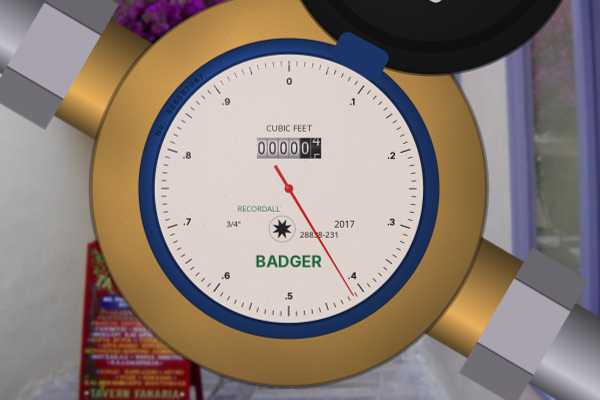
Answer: 4.41 ft³
